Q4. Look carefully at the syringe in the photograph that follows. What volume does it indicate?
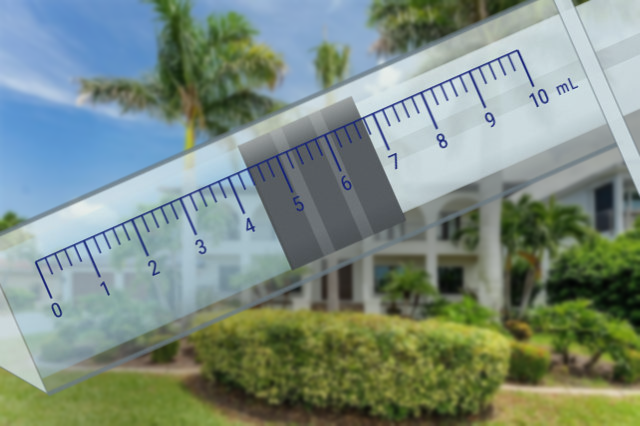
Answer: 4.4 mL
